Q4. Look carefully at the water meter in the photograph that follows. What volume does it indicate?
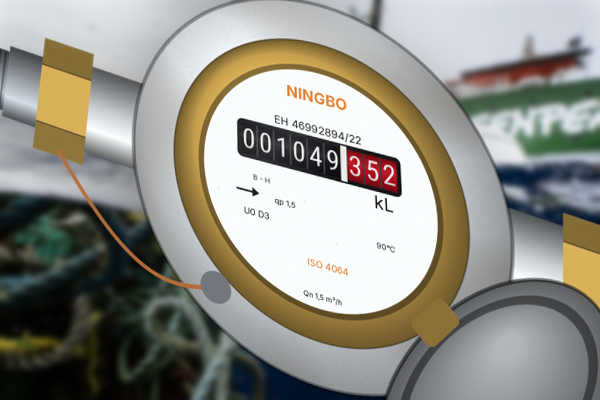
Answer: 1049.352 kL
